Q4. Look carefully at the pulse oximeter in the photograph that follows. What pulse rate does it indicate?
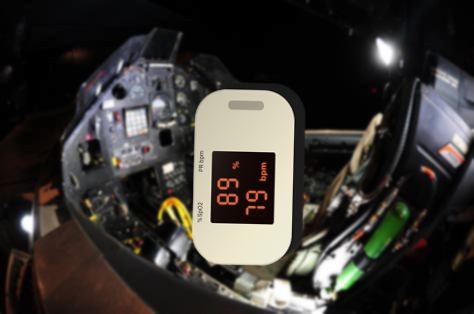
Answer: 79 bpm
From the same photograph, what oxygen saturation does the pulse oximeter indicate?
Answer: 89 %
